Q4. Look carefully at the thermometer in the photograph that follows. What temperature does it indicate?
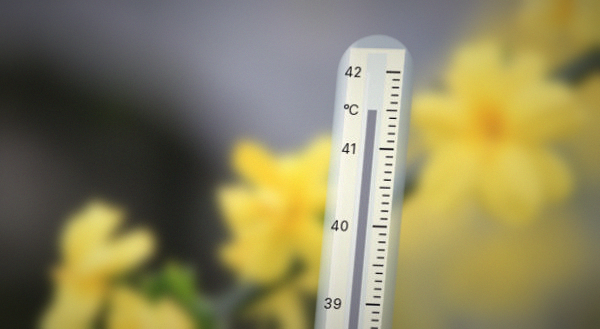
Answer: 41.5 °C
